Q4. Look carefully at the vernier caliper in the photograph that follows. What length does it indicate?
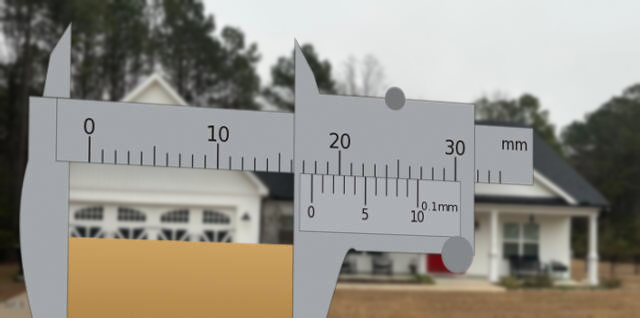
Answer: 17.7 mm
